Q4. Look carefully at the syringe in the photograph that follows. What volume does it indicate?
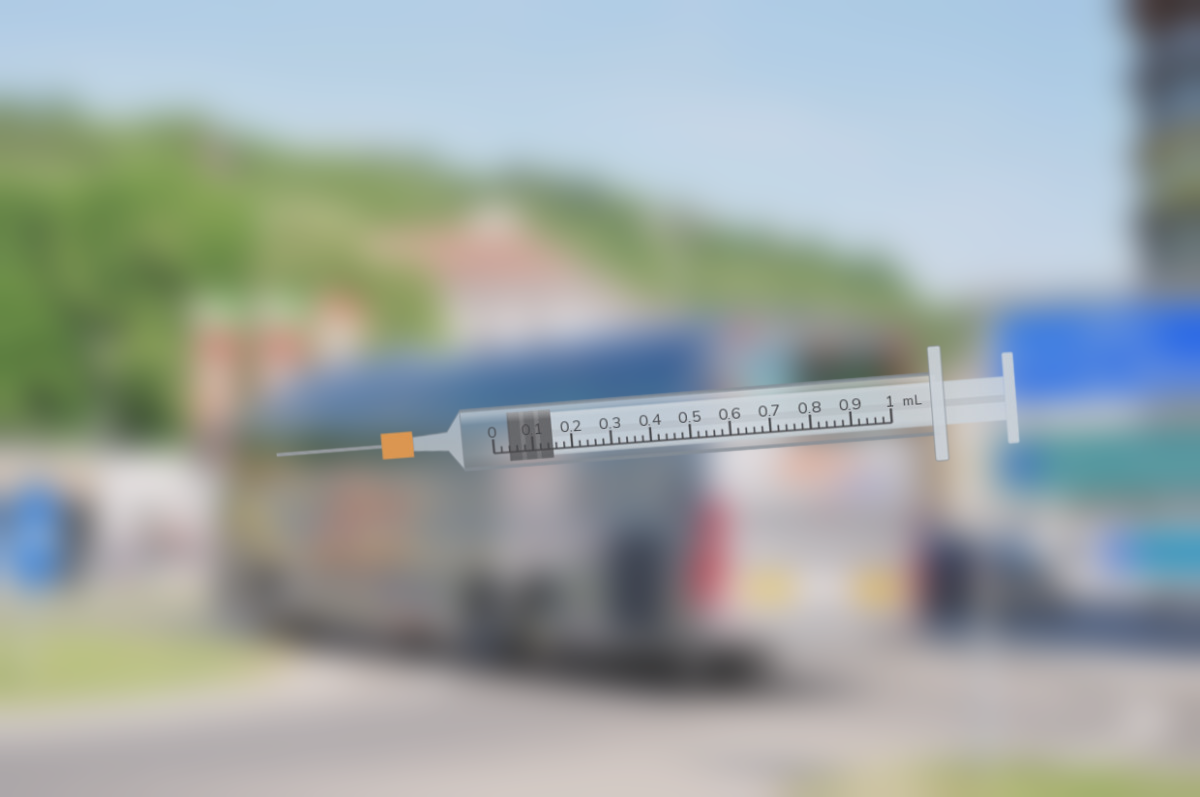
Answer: 0.04 mL
